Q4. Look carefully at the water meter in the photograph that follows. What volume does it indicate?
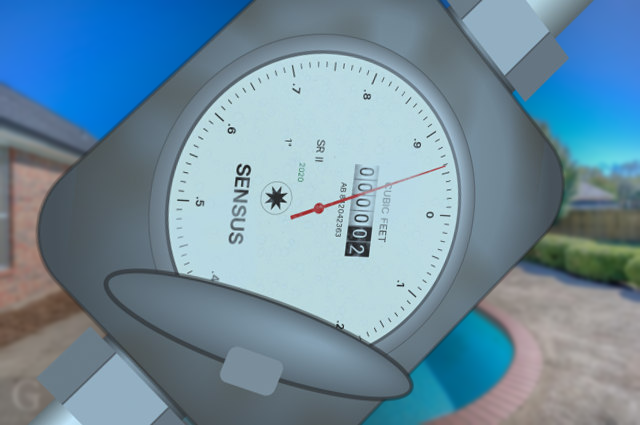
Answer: 1.94 ft³
